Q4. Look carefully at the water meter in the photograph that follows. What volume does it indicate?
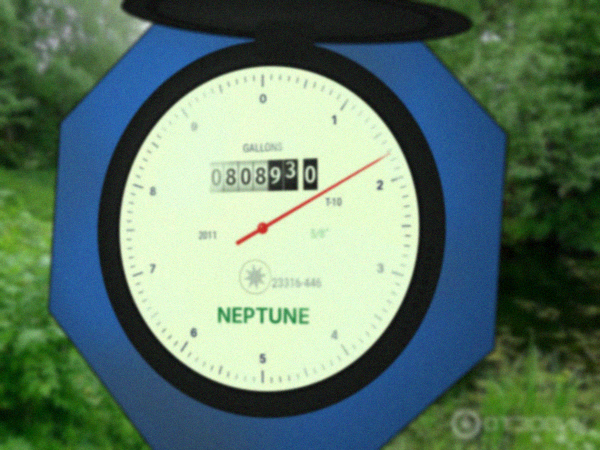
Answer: 808931.7 gal
